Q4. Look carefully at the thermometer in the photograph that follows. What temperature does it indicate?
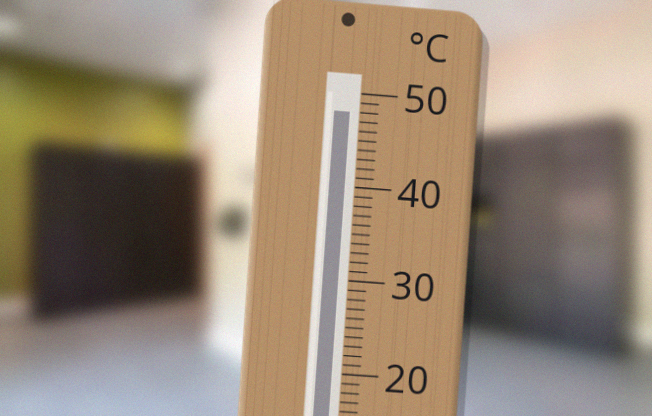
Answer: 48 °C
